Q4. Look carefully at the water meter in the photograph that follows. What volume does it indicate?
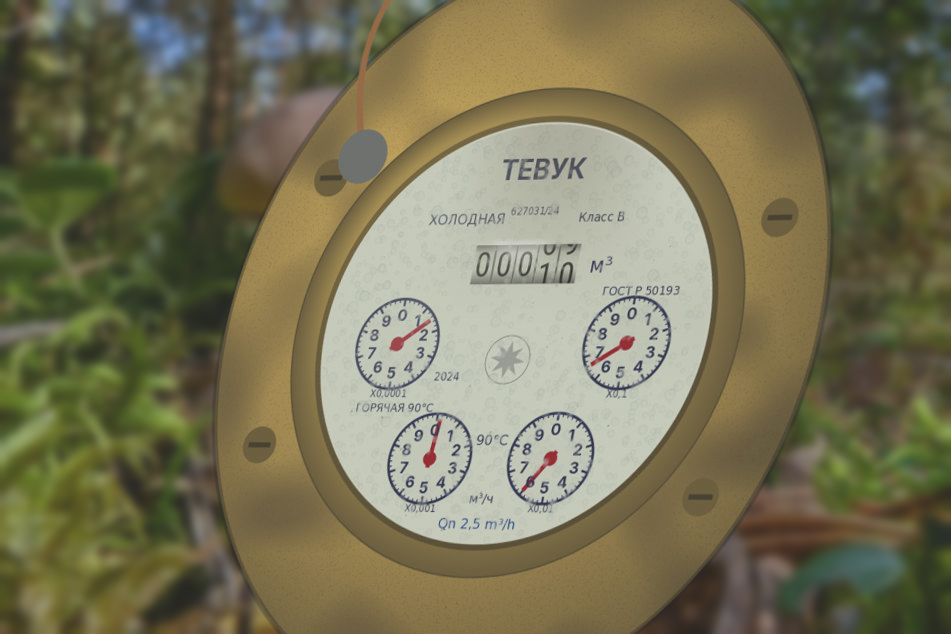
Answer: 9.6601 m³
